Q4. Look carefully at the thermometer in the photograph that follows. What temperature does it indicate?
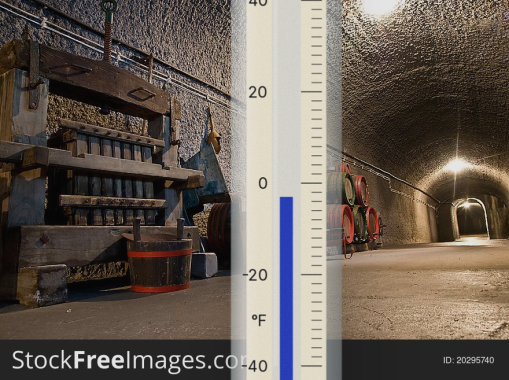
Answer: -3 °F
